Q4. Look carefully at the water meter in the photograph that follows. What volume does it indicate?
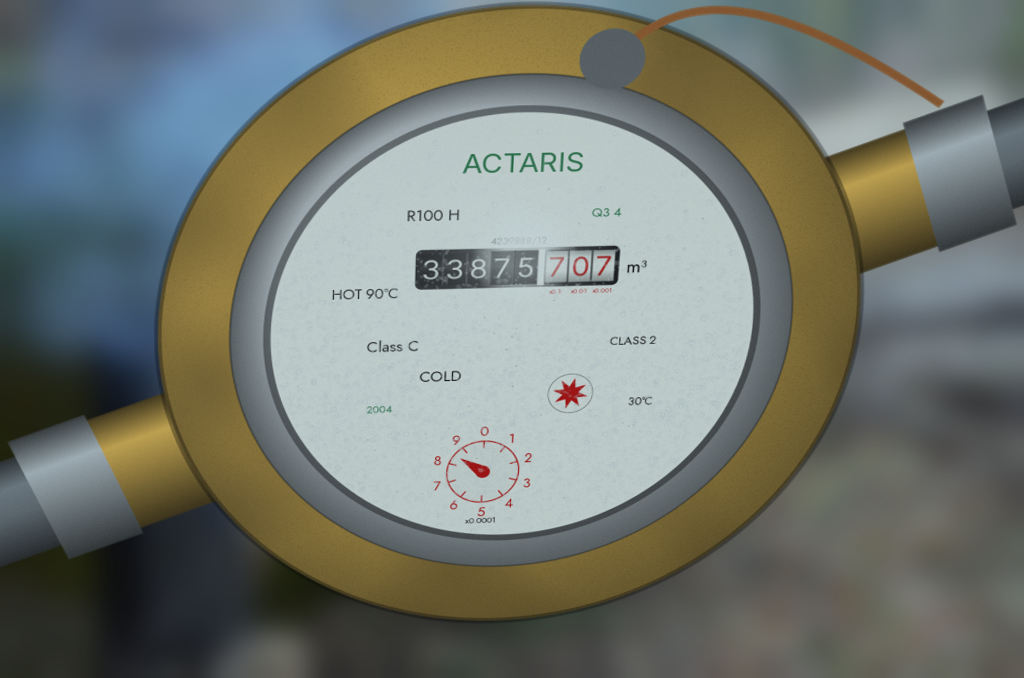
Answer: 33875.7078 m³
